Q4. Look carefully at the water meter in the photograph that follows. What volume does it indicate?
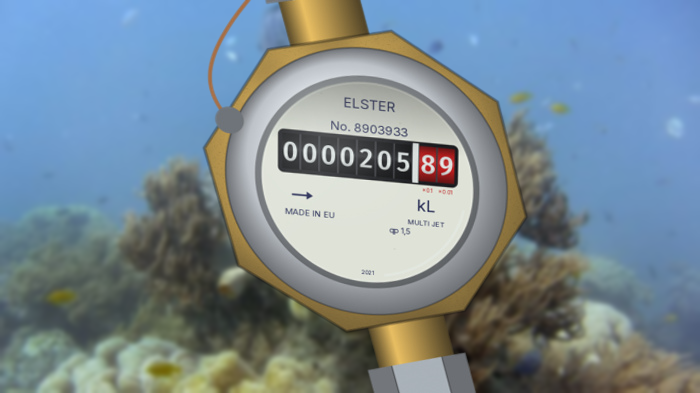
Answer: 205.89 kL
